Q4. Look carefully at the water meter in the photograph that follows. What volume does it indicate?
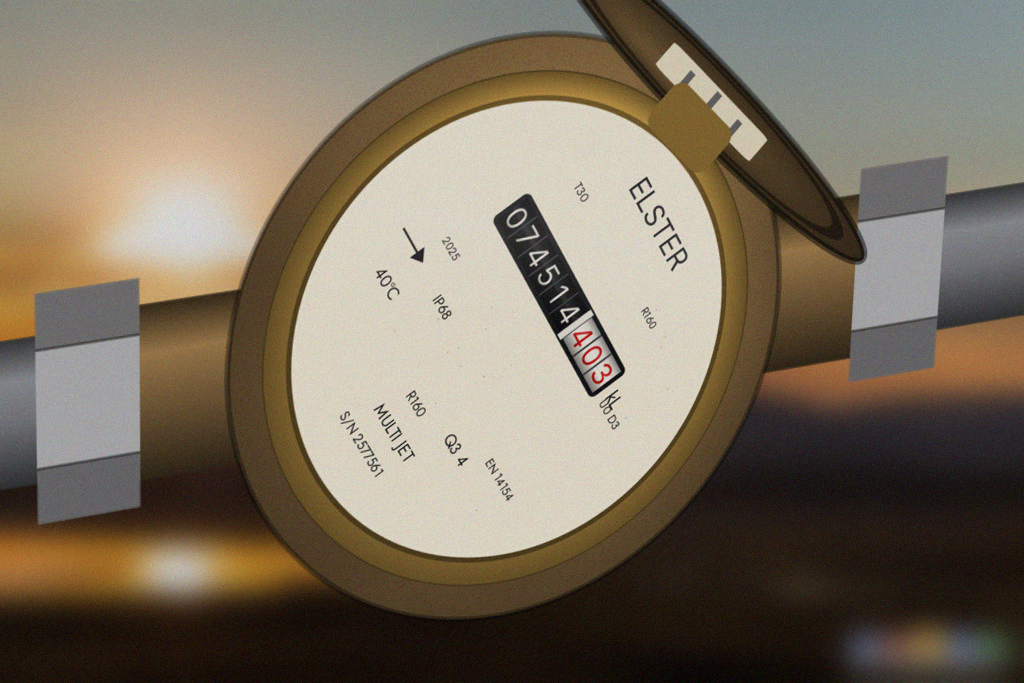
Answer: 74514.403 kL
